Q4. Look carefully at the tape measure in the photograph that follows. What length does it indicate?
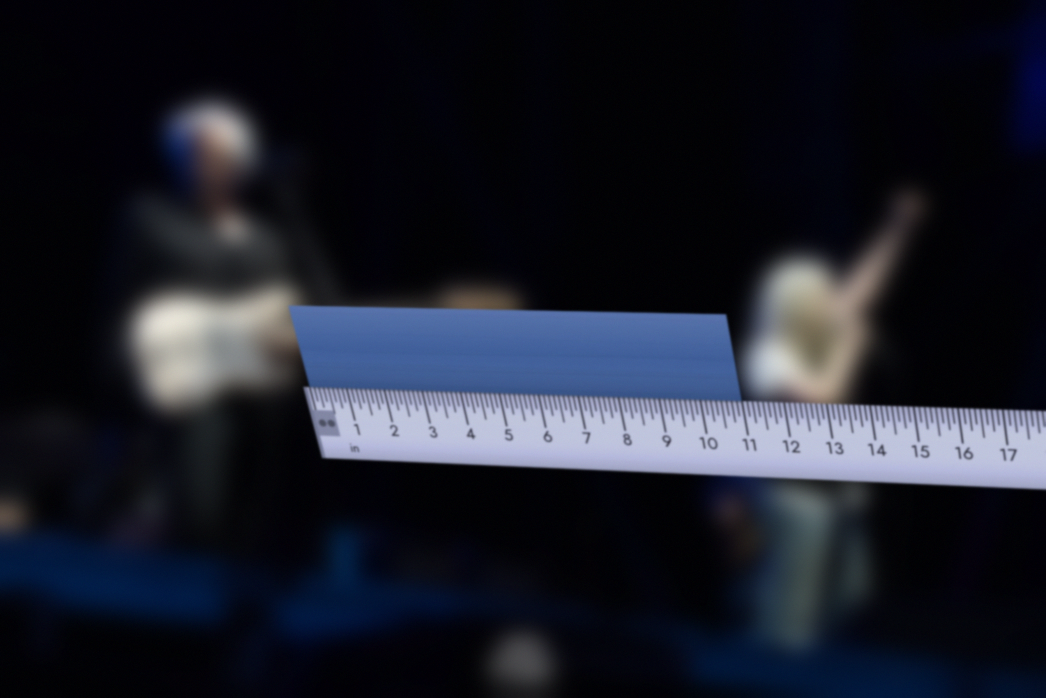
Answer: 11 in
